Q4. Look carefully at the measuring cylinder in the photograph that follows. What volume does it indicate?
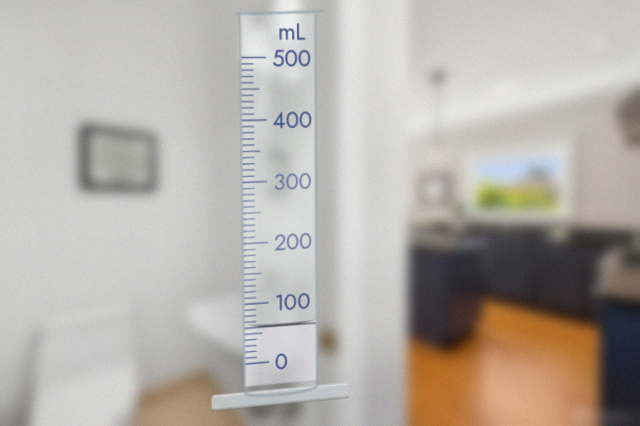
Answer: 60 mL
